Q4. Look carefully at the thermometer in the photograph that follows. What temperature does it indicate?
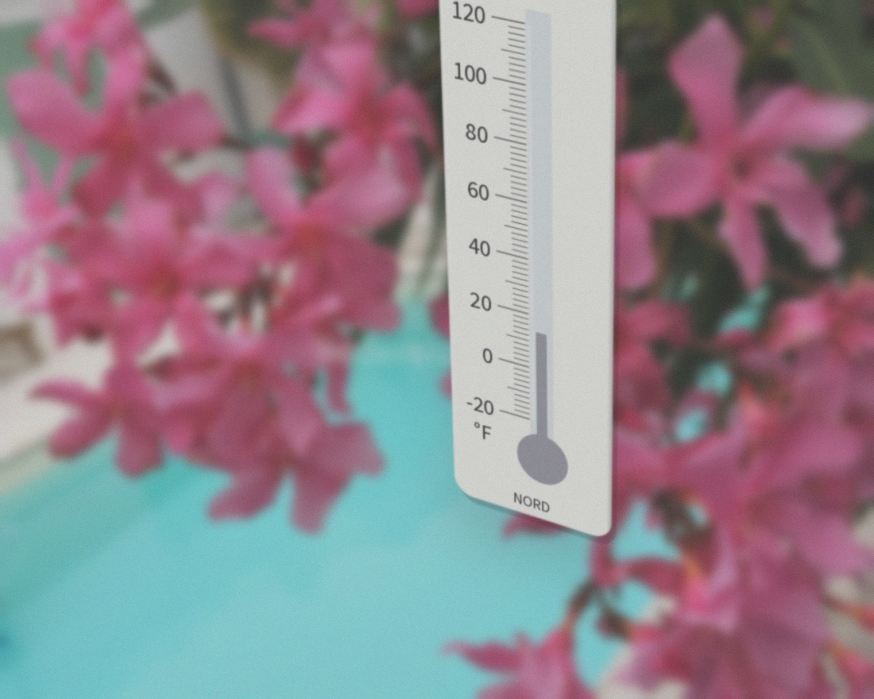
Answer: 14 °F
